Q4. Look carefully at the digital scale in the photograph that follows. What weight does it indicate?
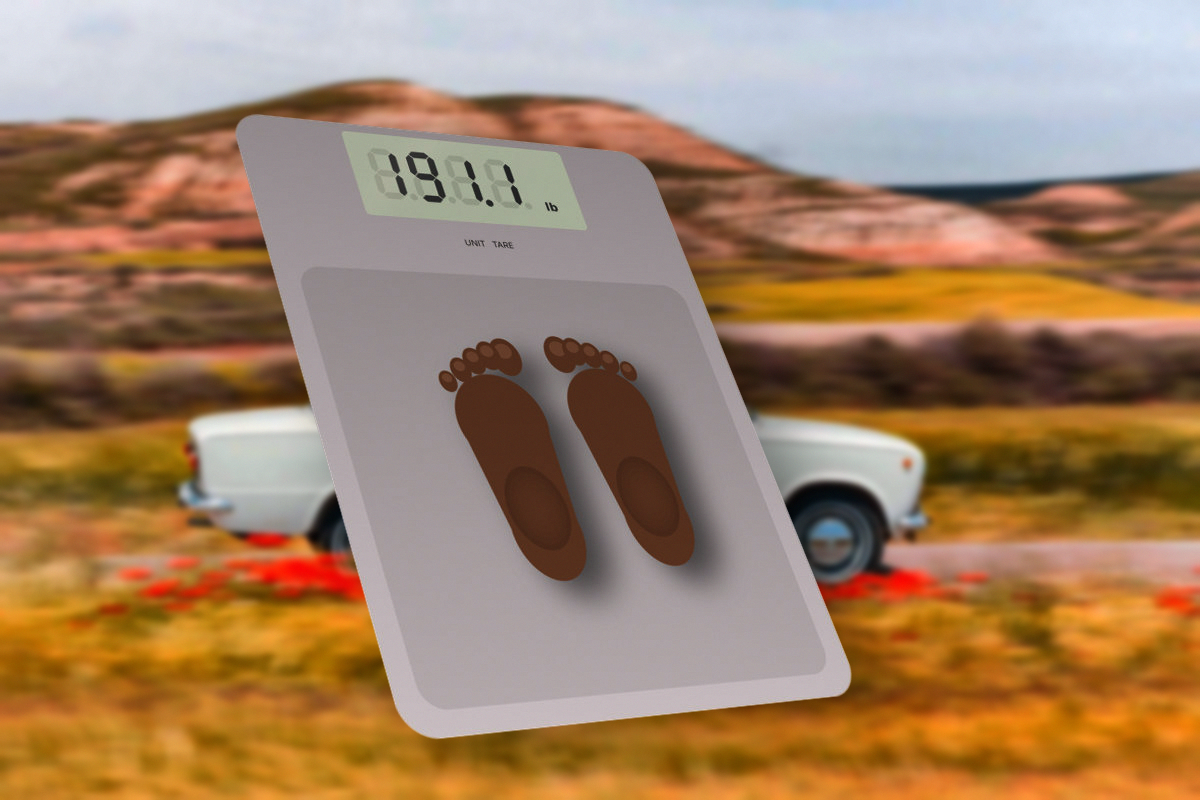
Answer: 191.1 lb
